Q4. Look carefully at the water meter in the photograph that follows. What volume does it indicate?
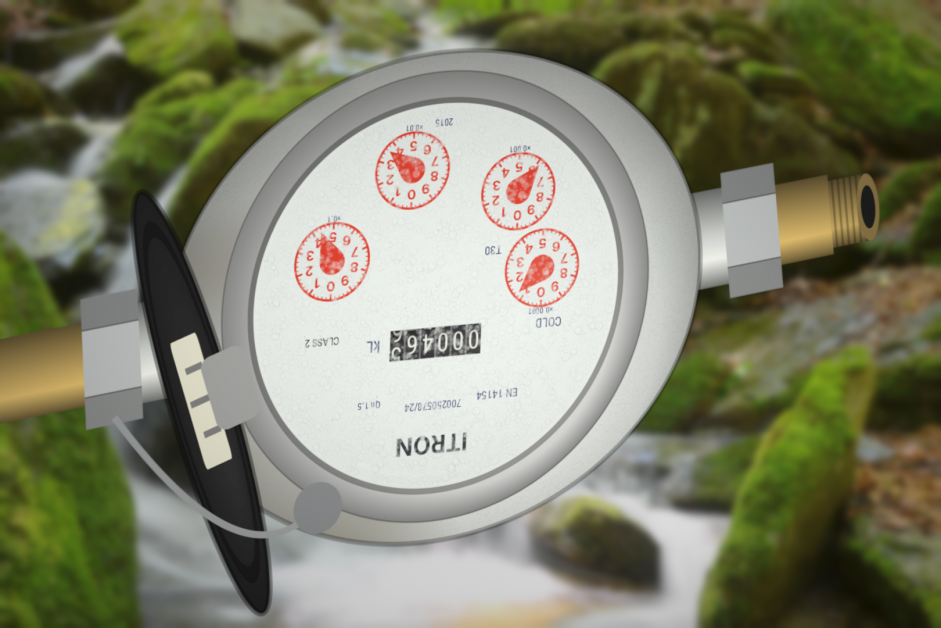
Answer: 465.4361 kL
